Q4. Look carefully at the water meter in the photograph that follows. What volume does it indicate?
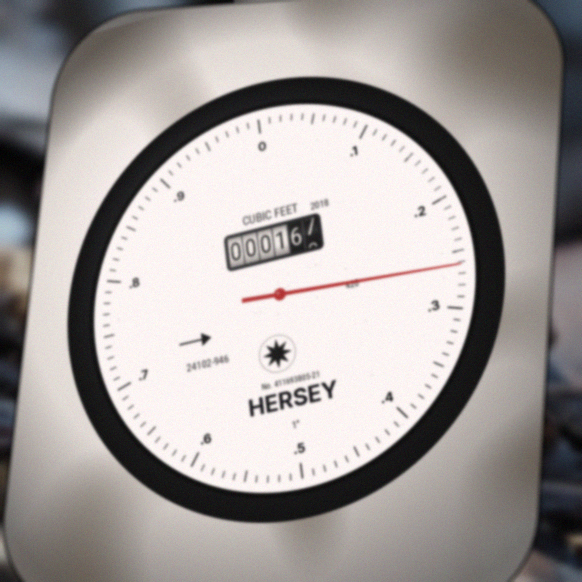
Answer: 167.26 ft³
